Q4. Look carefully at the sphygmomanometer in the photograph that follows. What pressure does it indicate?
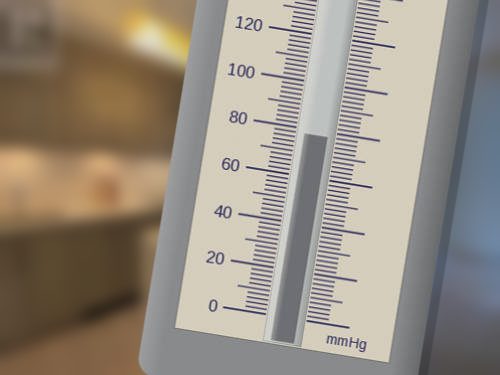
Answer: 78 mmHg
